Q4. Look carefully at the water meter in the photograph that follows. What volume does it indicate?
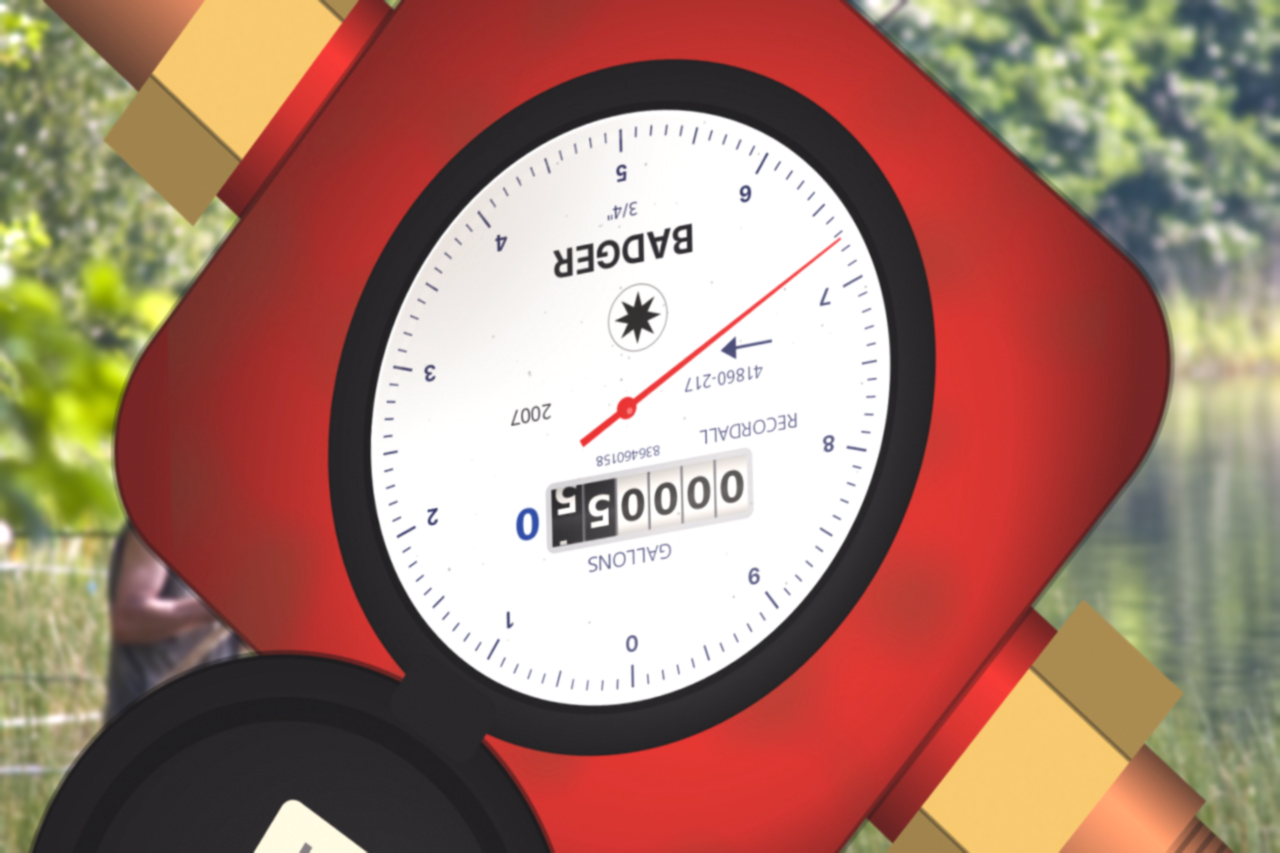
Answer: 546.7 gal
